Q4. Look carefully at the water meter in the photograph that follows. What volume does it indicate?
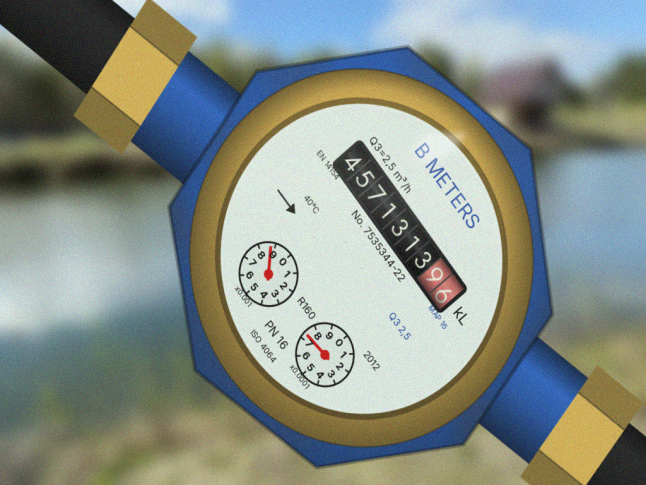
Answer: 4571313.9587 kL
